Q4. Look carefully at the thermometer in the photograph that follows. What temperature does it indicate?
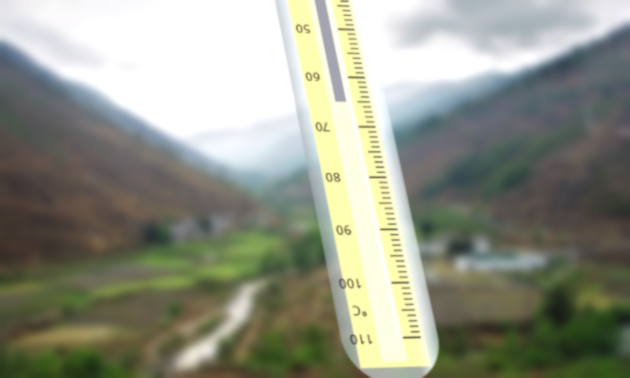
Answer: 65 °C
